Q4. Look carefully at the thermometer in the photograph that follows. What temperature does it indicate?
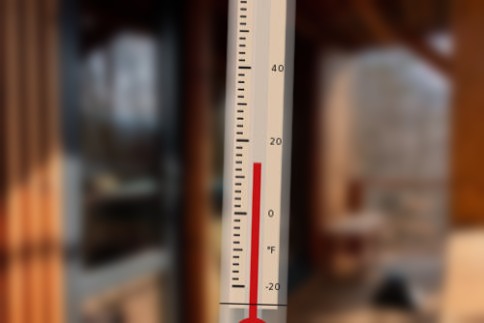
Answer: 14 °F
